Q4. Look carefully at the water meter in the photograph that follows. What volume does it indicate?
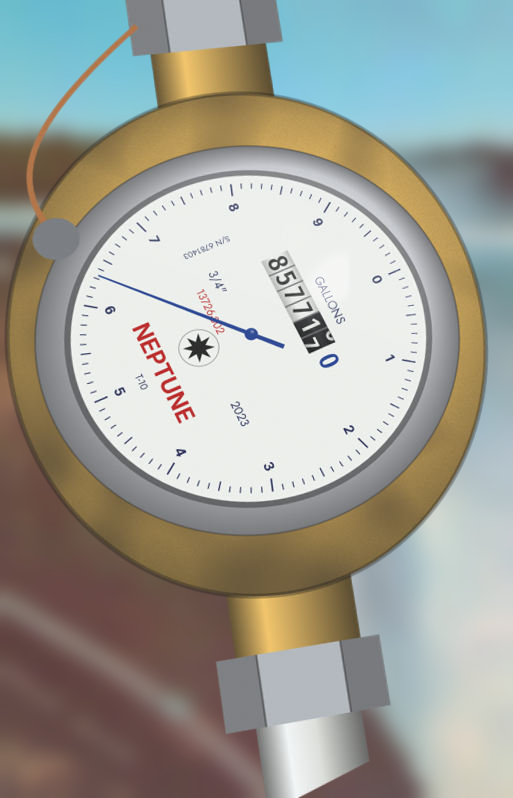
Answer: 8577166.3 gal
